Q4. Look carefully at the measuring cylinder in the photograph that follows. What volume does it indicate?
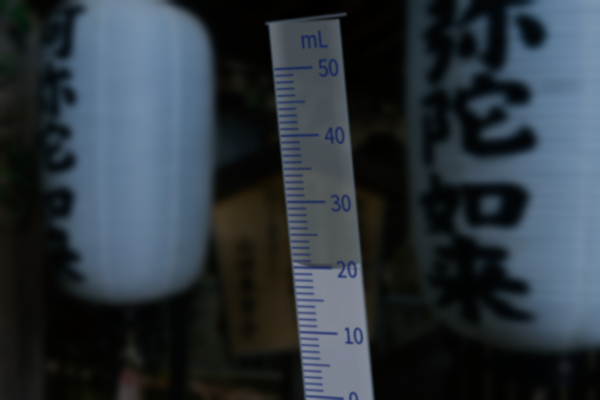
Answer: 20 mL
